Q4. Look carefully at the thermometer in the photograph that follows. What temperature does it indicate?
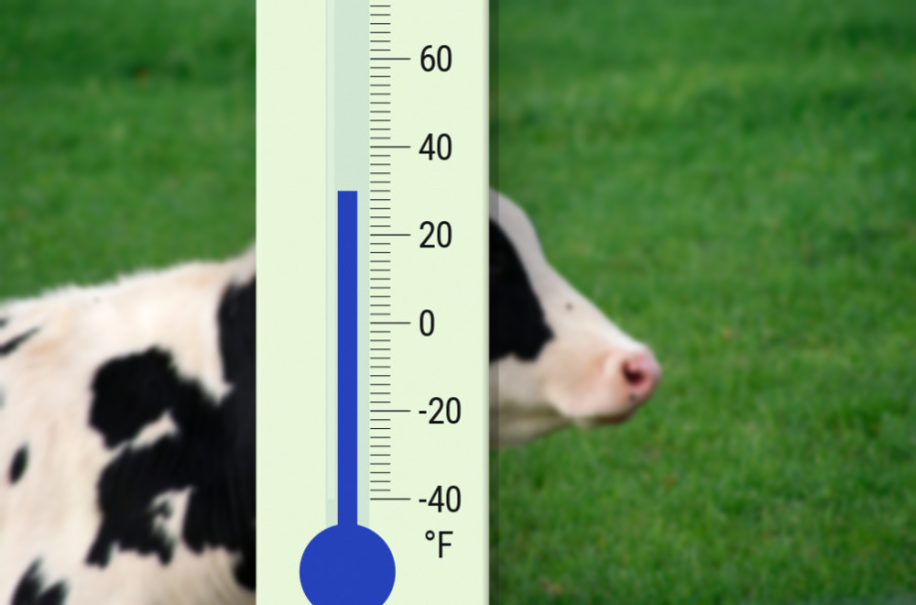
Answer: 30 °F
